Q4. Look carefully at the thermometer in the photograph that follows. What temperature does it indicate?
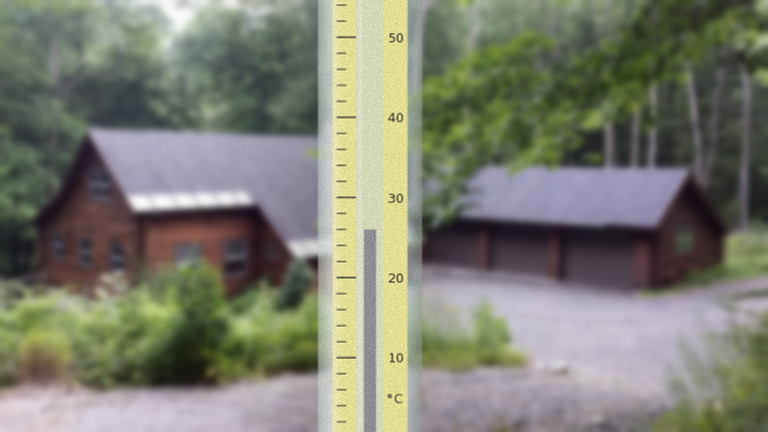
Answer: 26 °C
